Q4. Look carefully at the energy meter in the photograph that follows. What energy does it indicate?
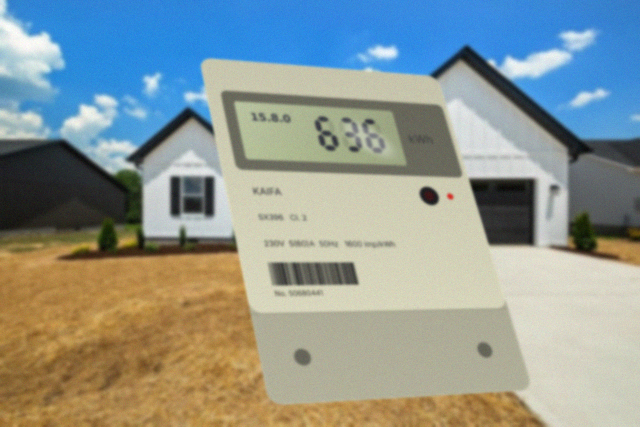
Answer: 636 kWh
